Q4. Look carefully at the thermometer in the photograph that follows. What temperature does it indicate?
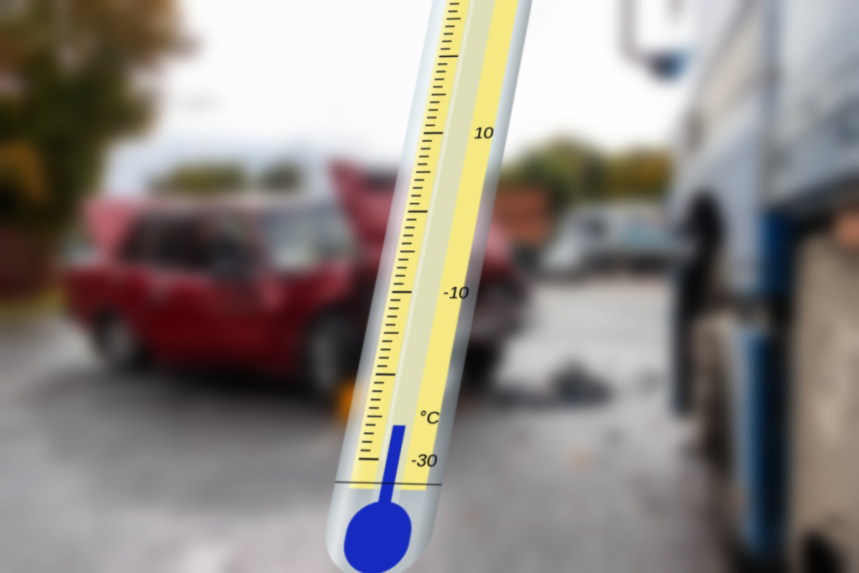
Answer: -26 °C
